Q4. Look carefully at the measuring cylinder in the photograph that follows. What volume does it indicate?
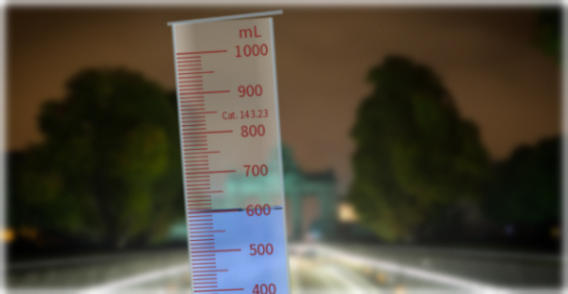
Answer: 600 mL
